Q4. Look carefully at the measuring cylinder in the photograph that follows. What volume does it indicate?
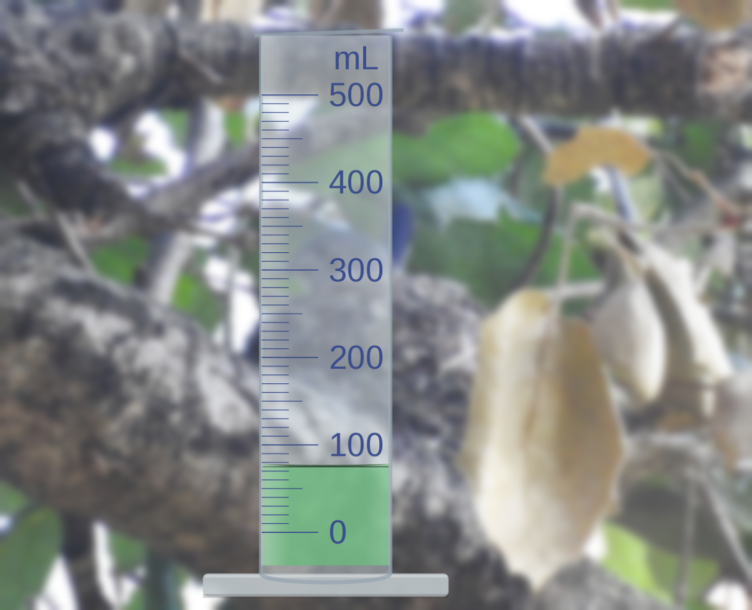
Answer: 75 mL
